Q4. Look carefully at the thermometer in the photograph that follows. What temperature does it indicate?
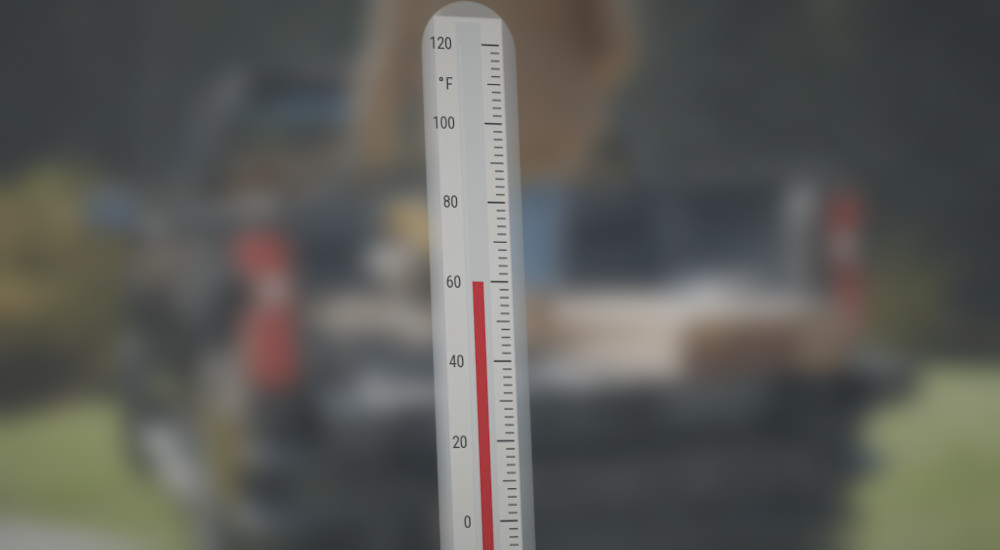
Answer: 60 °F
